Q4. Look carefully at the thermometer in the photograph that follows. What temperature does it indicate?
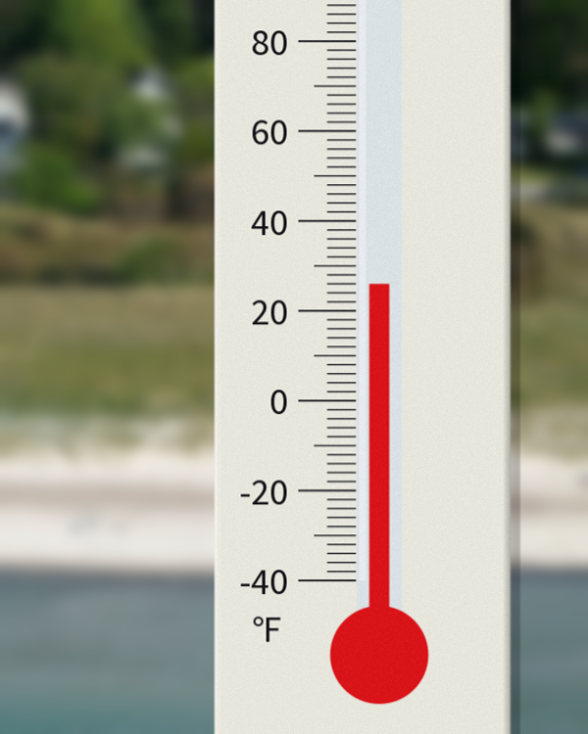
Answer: 26 °F
